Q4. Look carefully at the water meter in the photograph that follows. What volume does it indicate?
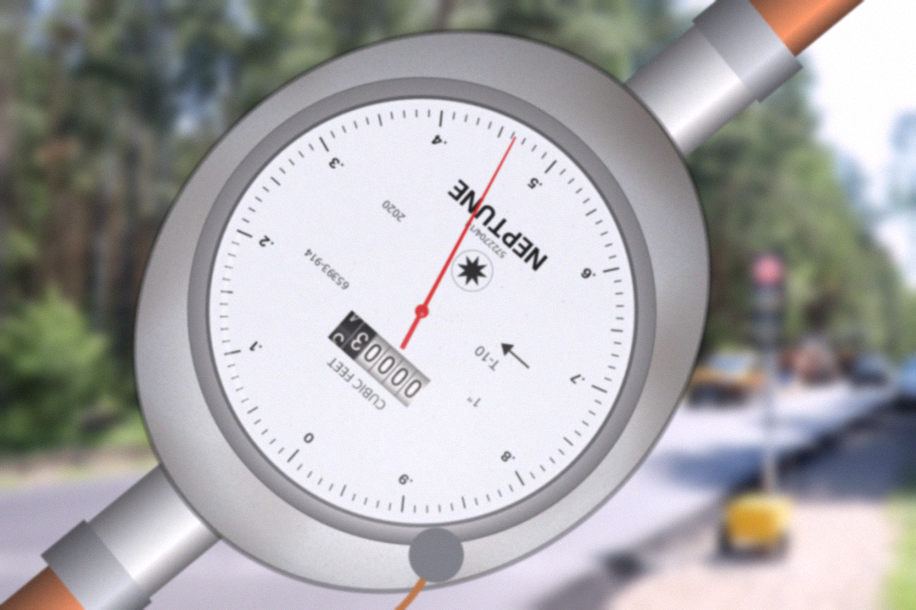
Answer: 33.46 ft³
